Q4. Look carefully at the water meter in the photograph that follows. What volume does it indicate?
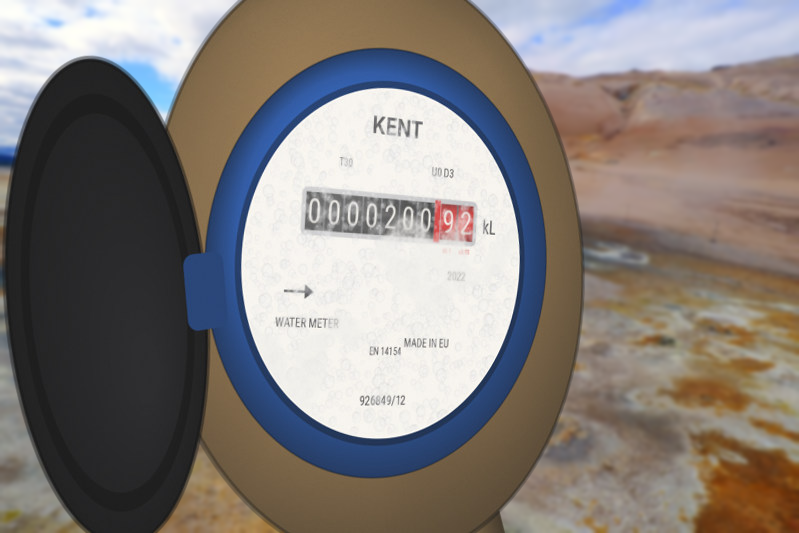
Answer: 200.92 kL
